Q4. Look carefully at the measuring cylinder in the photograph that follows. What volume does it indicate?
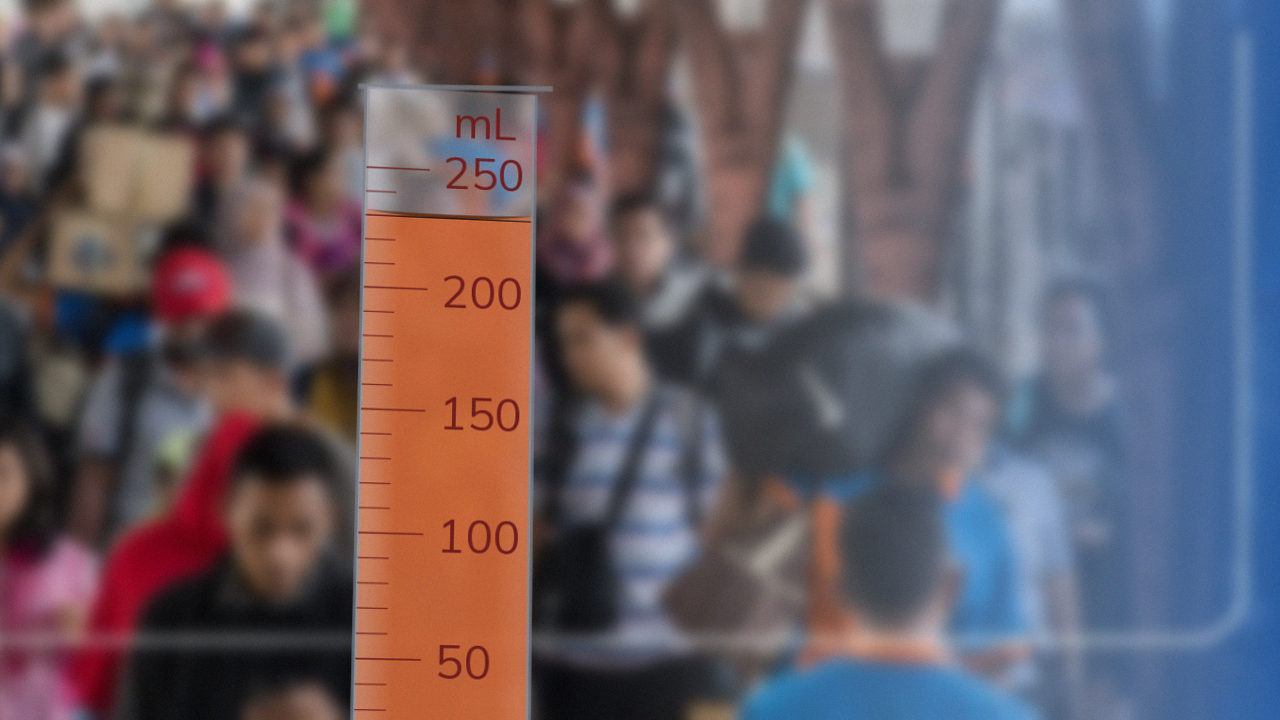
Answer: 230 mL
